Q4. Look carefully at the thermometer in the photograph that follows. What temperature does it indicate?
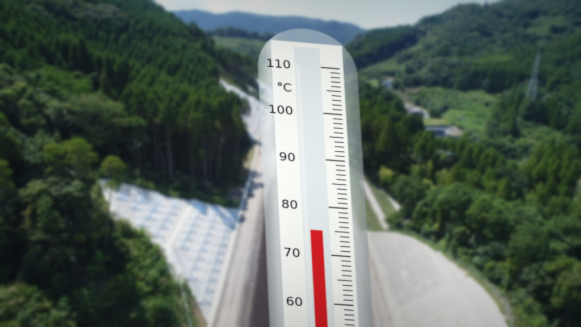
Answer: 75 °C
